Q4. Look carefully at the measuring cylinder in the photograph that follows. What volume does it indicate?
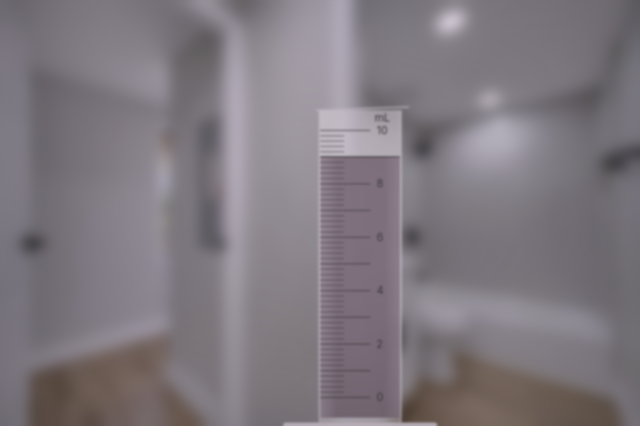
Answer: 9 mL
